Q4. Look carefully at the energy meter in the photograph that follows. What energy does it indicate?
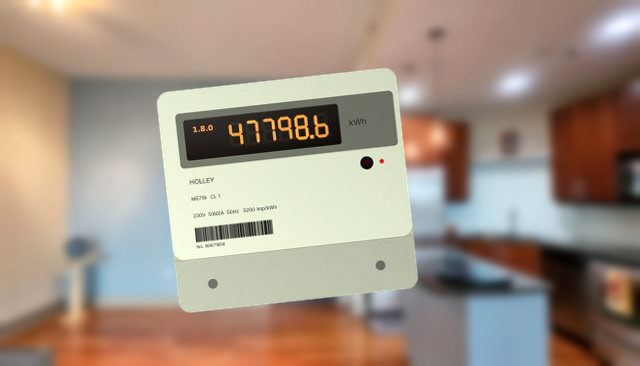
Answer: 47798.6 kWh
